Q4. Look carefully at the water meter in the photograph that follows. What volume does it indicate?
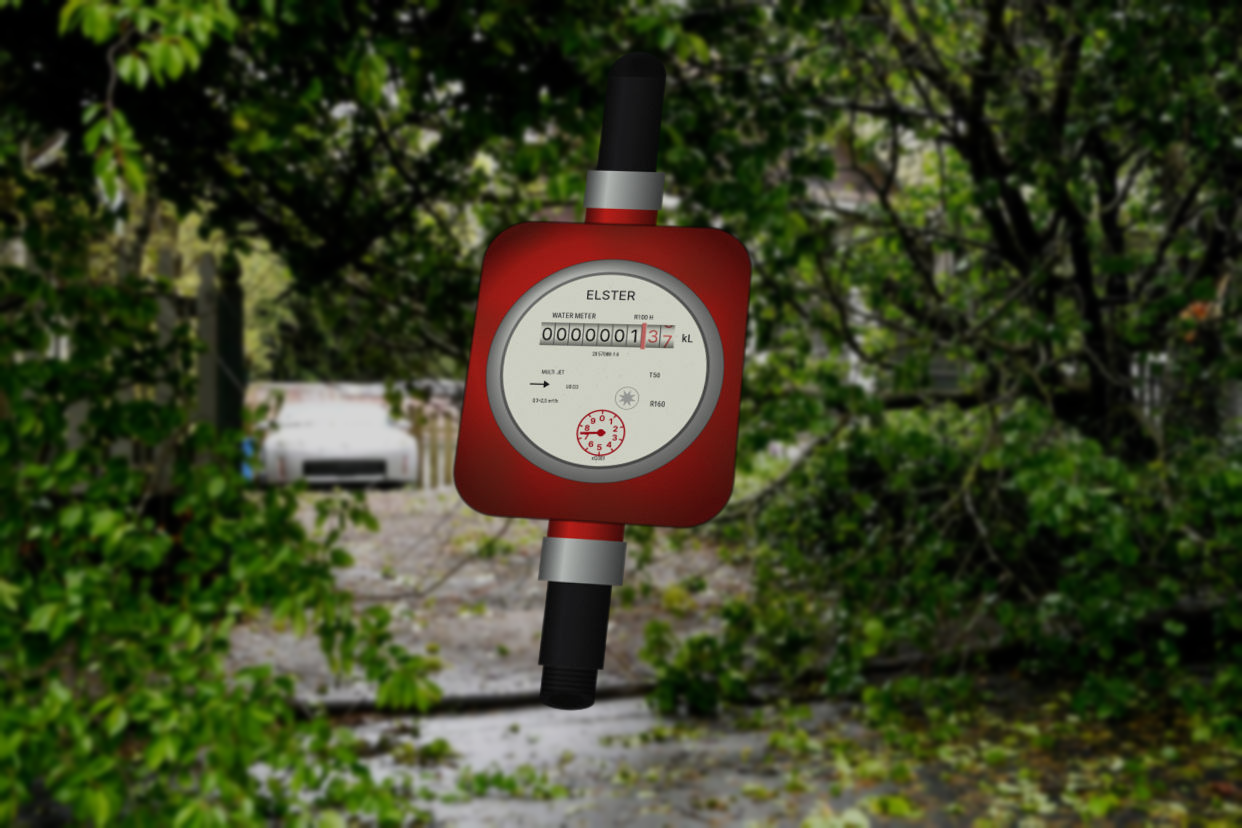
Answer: 1.367 kL
